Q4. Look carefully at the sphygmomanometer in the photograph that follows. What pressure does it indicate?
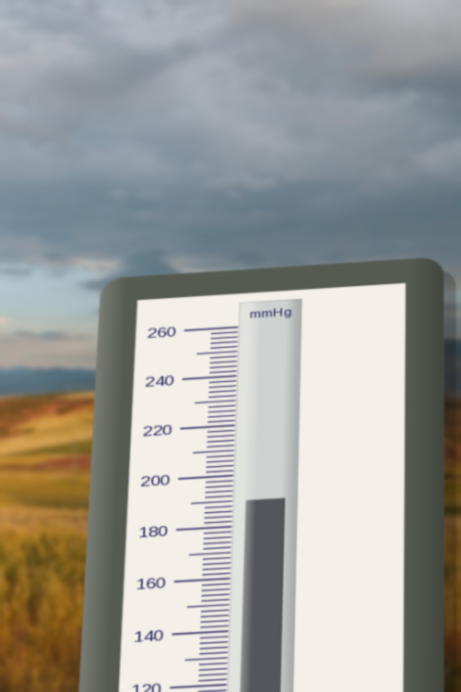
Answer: 190 mmHg
